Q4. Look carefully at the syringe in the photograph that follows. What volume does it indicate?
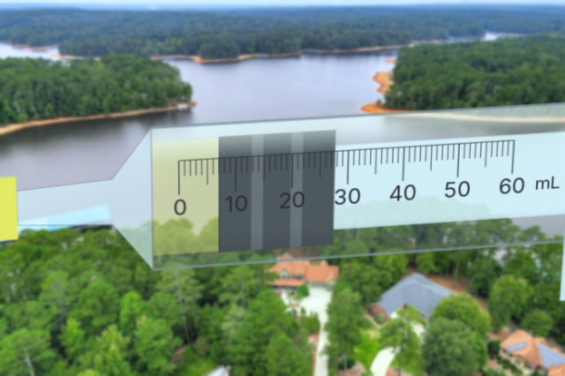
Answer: 7 mL
